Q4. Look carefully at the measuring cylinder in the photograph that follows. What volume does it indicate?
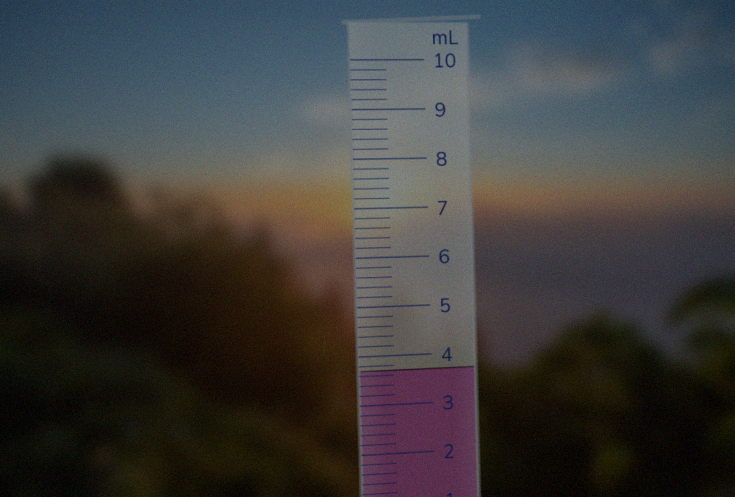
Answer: 3.7 mL
